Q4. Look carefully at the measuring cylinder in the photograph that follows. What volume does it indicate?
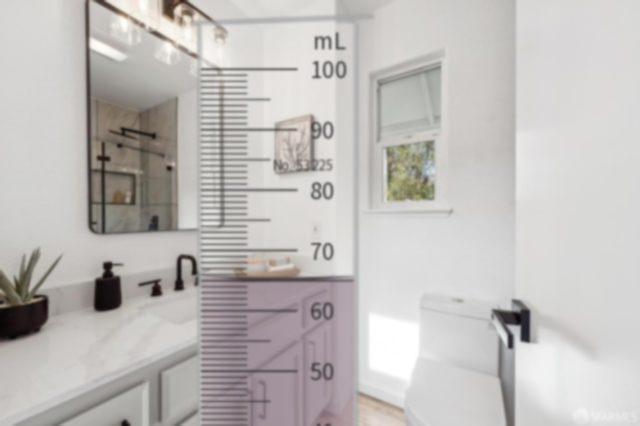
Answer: 65 mL
